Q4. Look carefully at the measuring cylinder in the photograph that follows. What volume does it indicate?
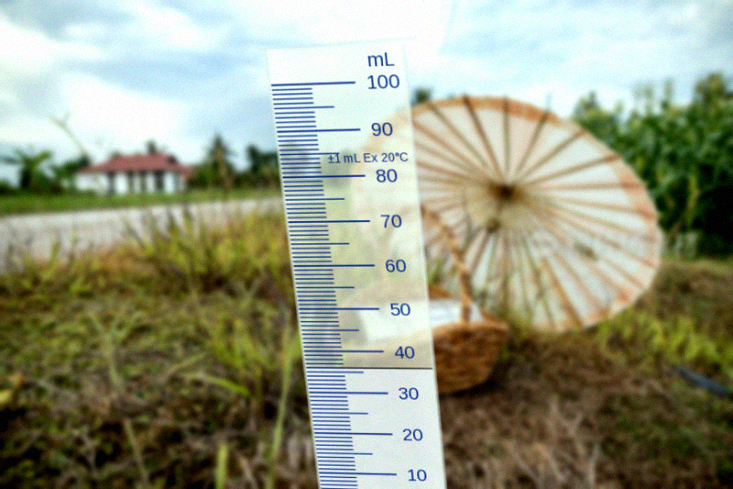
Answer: 36 mL
